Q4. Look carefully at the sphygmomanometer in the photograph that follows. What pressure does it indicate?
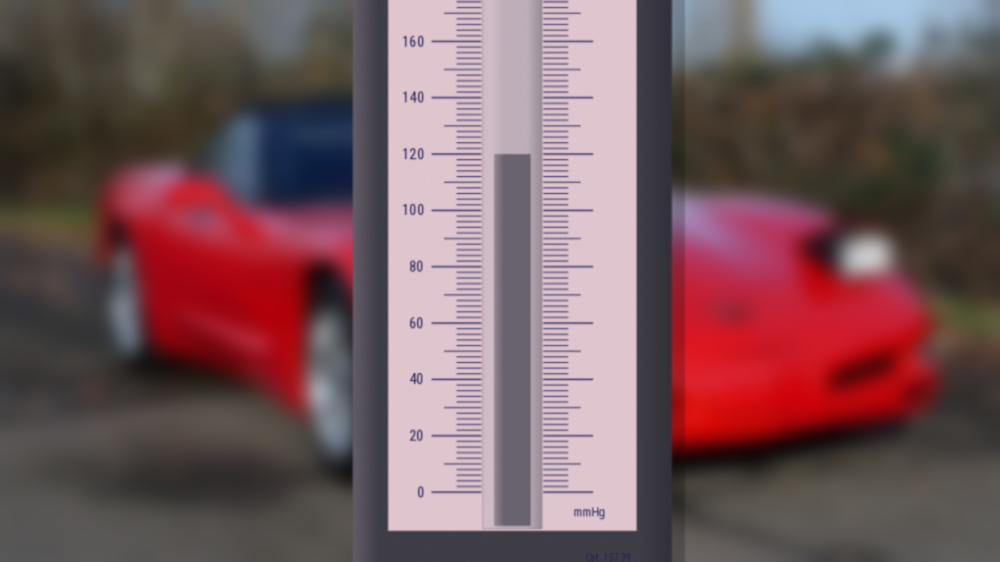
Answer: 120 mmHg
